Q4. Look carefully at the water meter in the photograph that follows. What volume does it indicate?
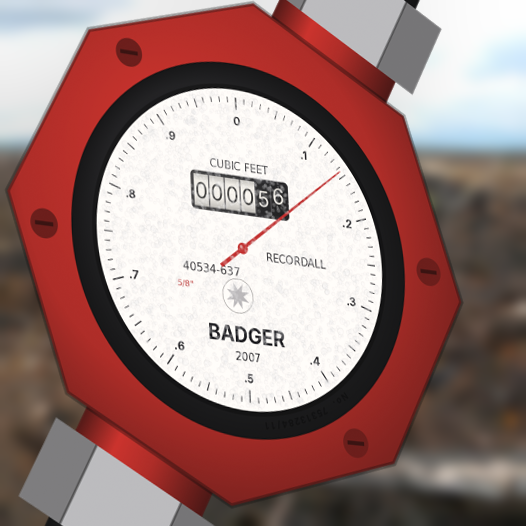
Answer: 56.14 ft³
